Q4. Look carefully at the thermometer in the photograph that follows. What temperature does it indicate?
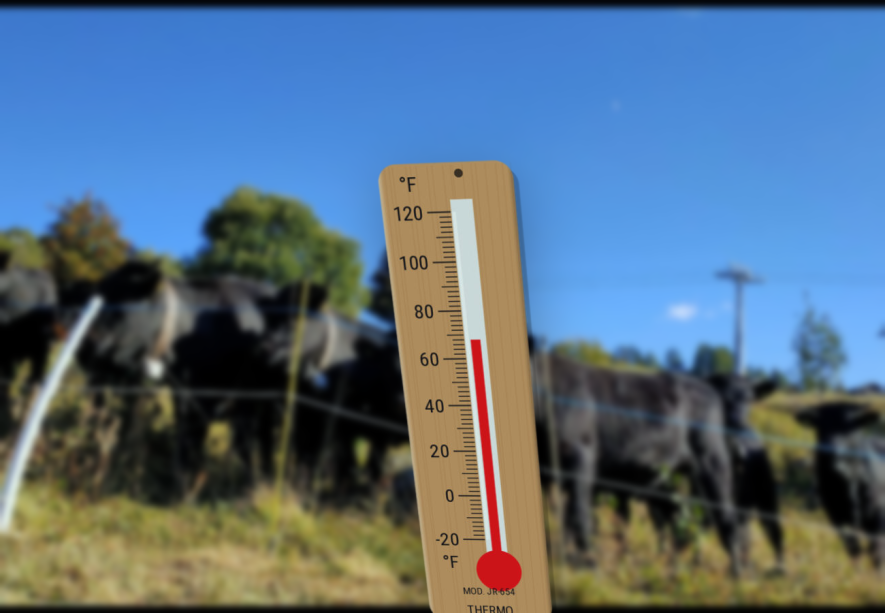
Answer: 68 °F
